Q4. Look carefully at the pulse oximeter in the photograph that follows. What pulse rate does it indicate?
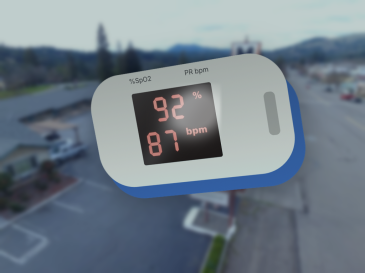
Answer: 87 bpm
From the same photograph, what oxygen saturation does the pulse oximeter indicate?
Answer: 92 %
